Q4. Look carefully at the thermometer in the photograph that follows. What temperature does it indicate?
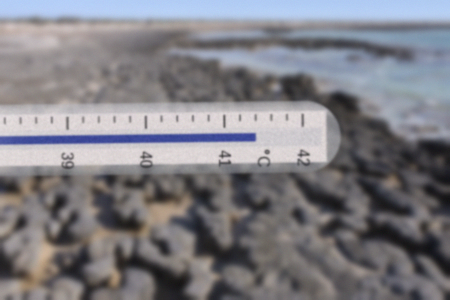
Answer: 41.4 °C
